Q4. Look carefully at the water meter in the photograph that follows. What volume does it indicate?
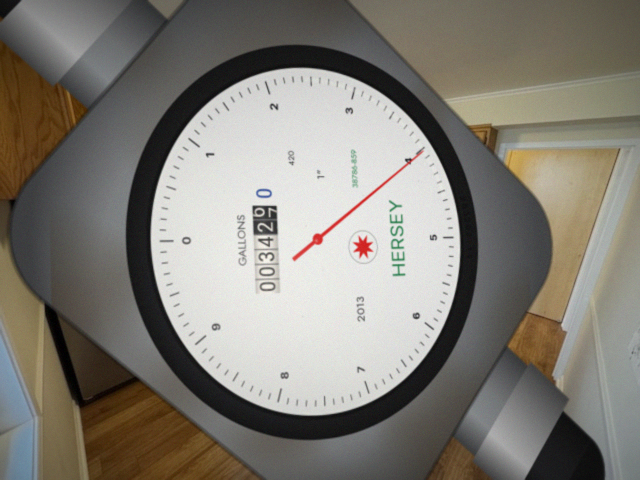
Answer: 34264.0 gal
